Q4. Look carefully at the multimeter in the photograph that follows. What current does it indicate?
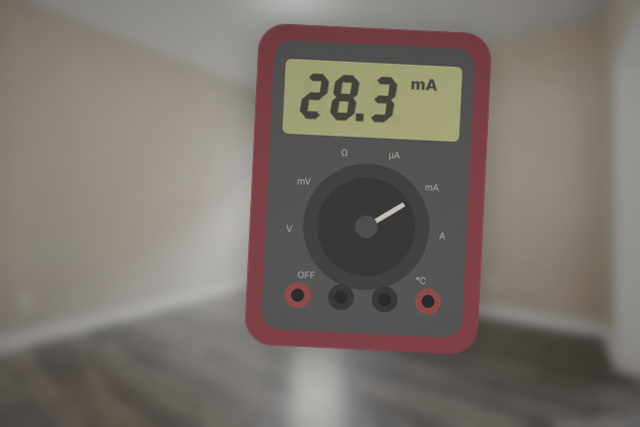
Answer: 28.3 mA
